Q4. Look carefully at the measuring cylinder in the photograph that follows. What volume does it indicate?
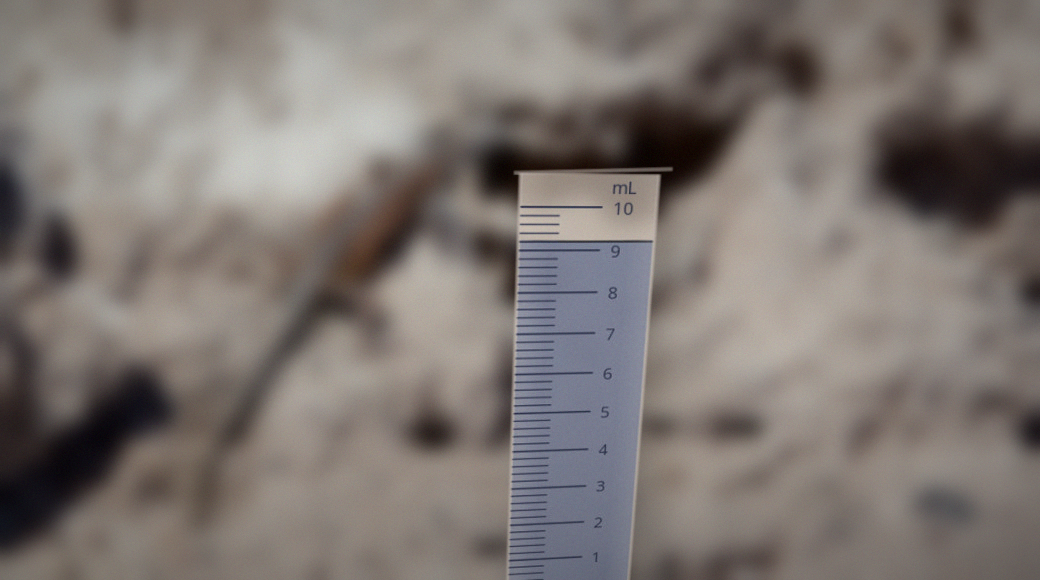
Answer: 9.2 mL
